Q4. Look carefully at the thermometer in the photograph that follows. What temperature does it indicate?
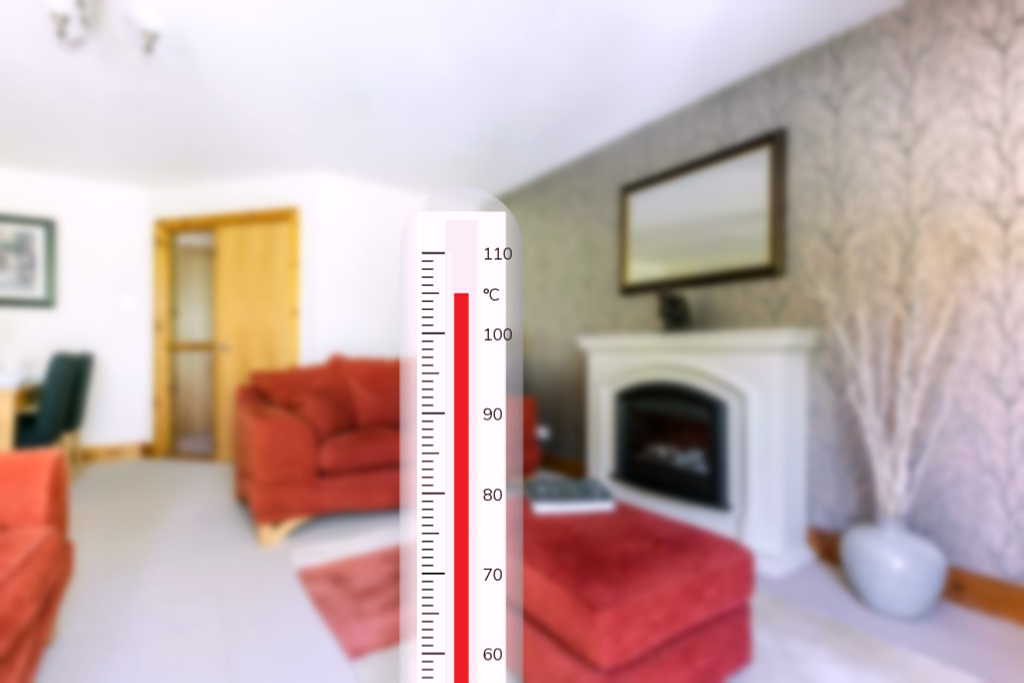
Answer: 105 °C
